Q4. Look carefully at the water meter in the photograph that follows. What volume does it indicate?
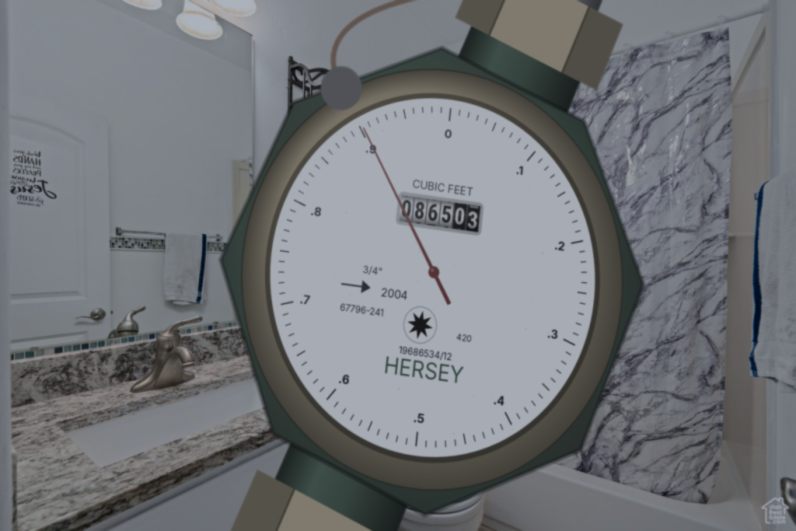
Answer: 86502.90 ft³
